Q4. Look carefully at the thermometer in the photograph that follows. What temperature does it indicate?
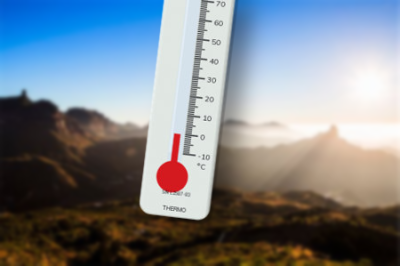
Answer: 0 °C
